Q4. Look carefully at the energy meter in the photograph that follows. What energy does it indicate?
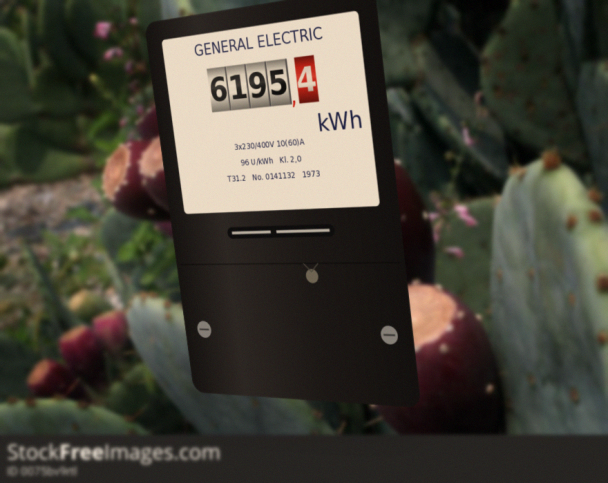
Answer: 6195.4 kWh
